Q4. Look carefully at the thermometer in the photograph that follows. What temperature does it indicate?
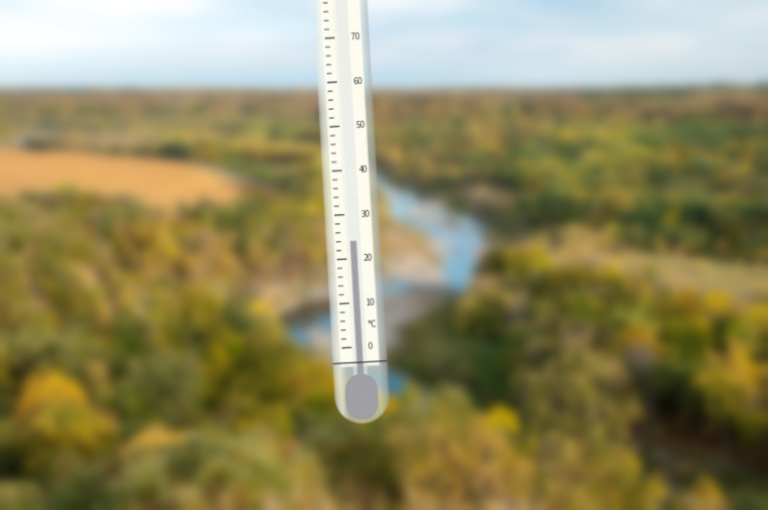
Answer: 24 °C
